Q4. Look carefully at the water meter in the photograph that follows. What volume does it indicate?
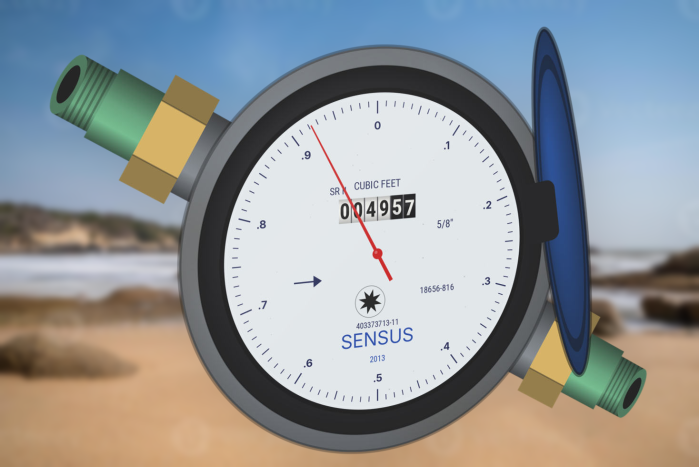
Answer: 4956.92 ft³
